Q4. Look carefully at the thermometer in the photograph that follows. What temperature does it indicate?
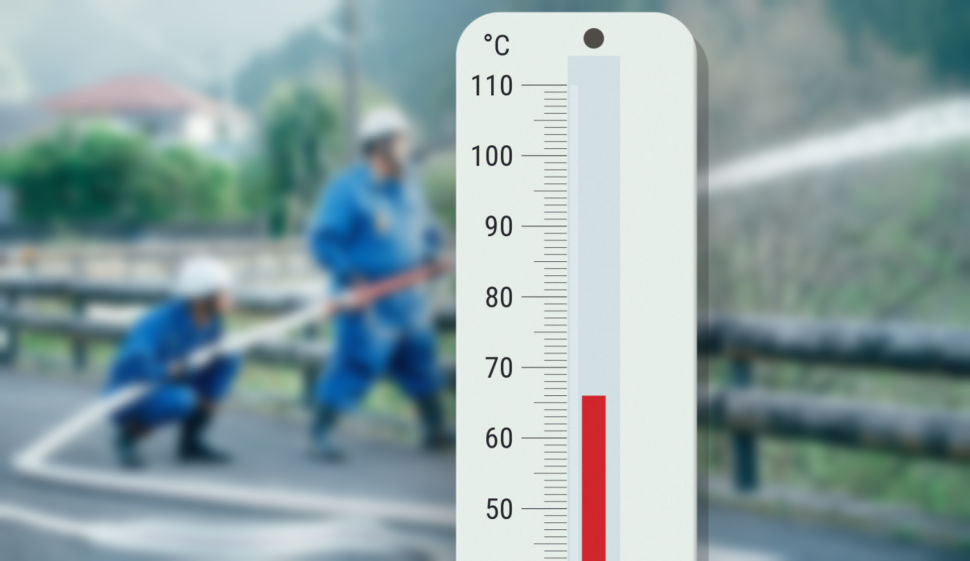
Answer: 66 °C
